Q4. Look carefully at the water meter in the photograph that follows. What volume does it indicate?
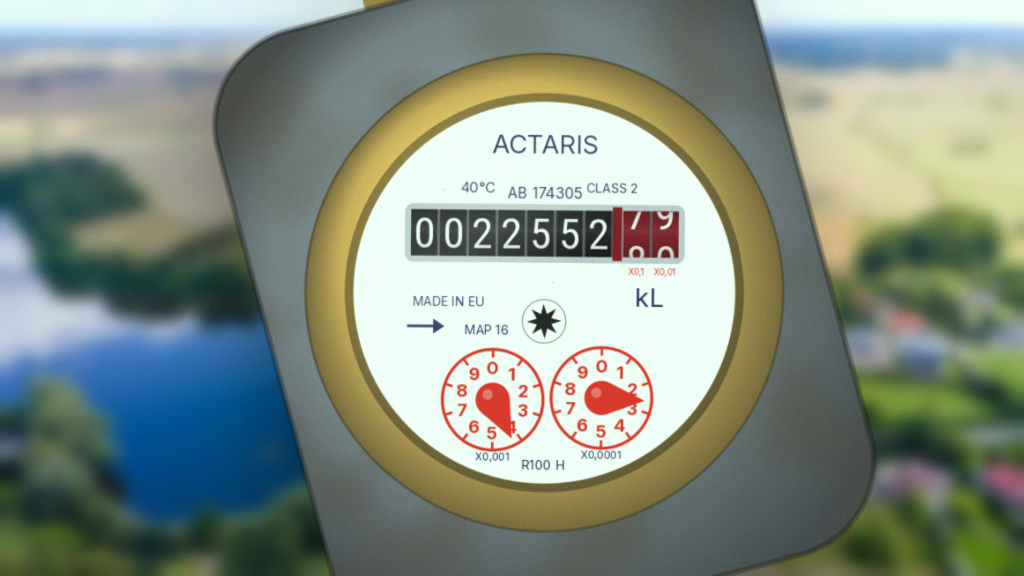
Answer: 22552.7942 kL
